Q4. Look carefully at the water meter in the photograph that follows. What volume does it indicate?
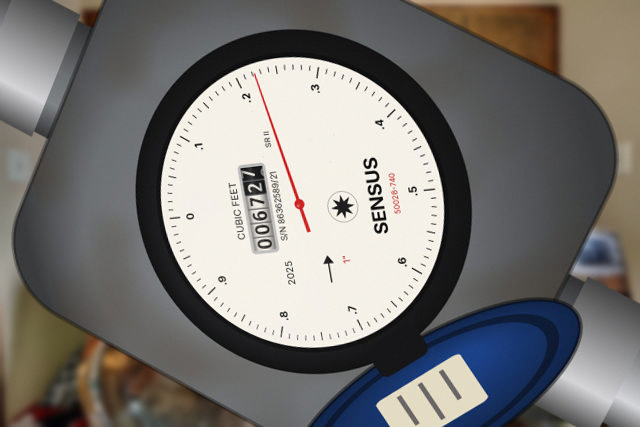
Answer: 6727.22 ft³
